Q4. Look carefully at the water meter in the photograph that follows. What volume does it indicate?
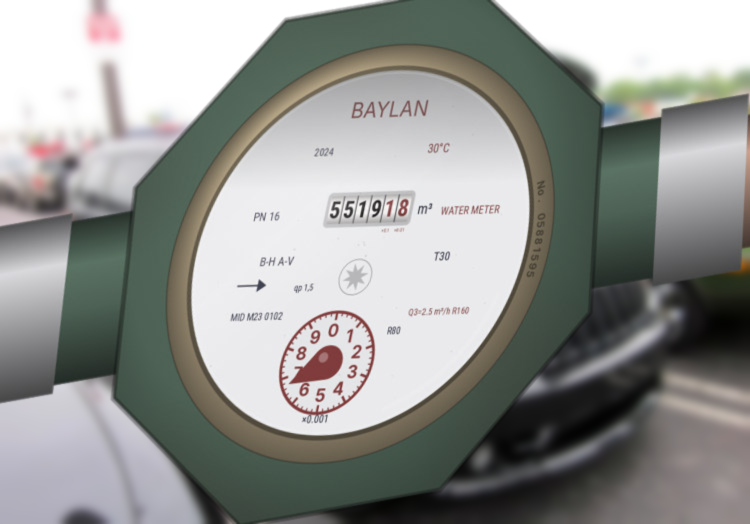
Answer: 5519.186 m³
